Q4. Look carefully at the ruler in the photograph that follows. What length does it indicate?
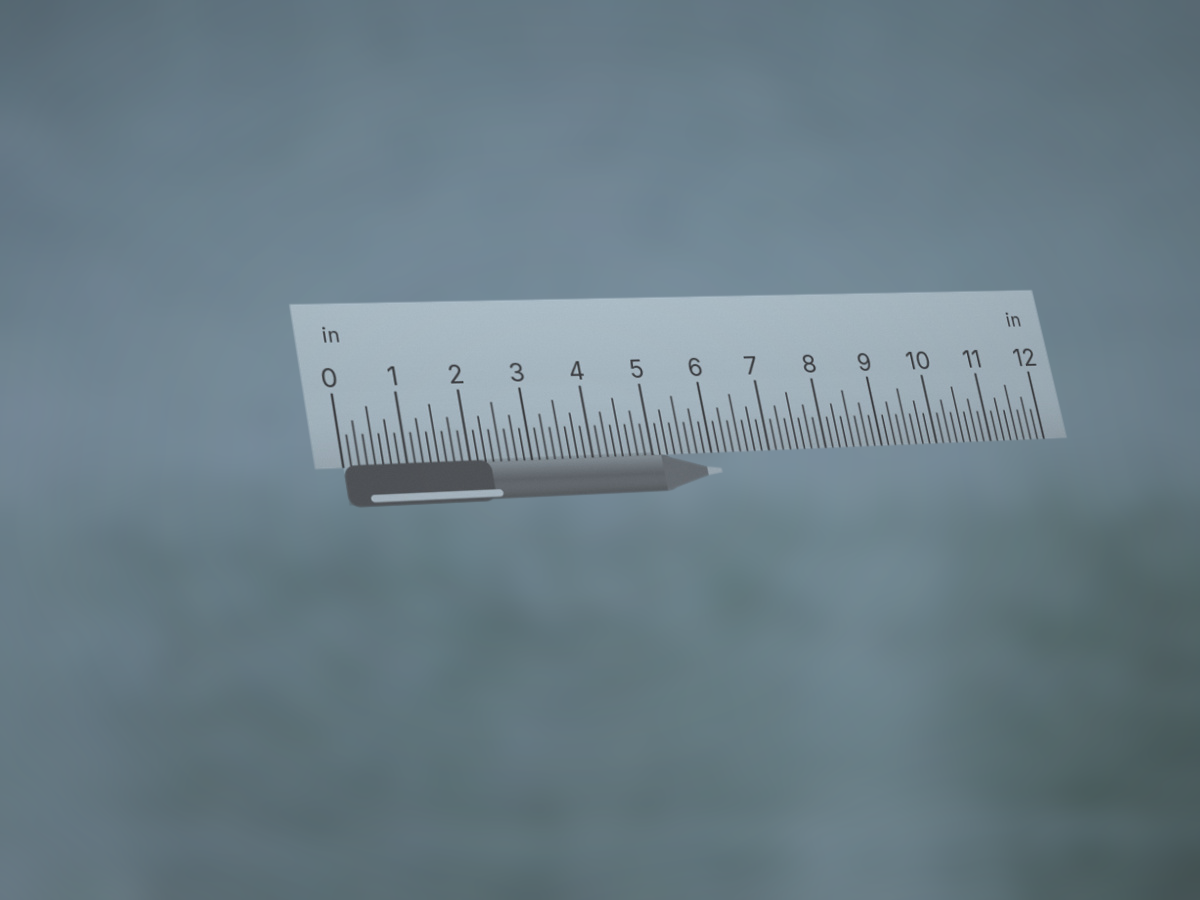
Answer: 6.125 in
